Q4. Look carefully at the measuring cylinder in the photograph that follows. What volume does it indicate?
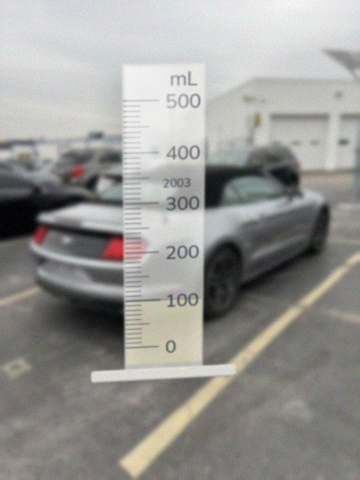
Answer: 100 mL
